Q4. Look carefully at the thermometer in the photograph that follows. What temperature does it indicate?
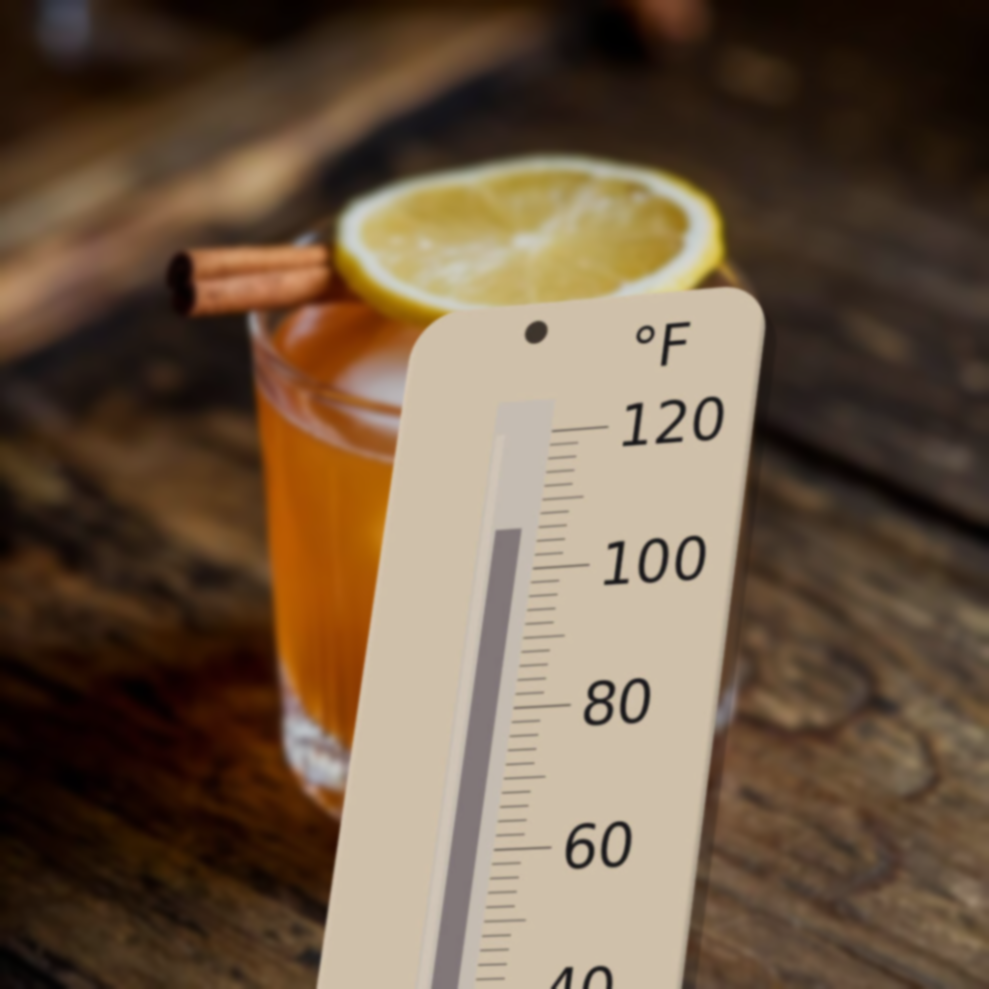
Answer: 106 °F
